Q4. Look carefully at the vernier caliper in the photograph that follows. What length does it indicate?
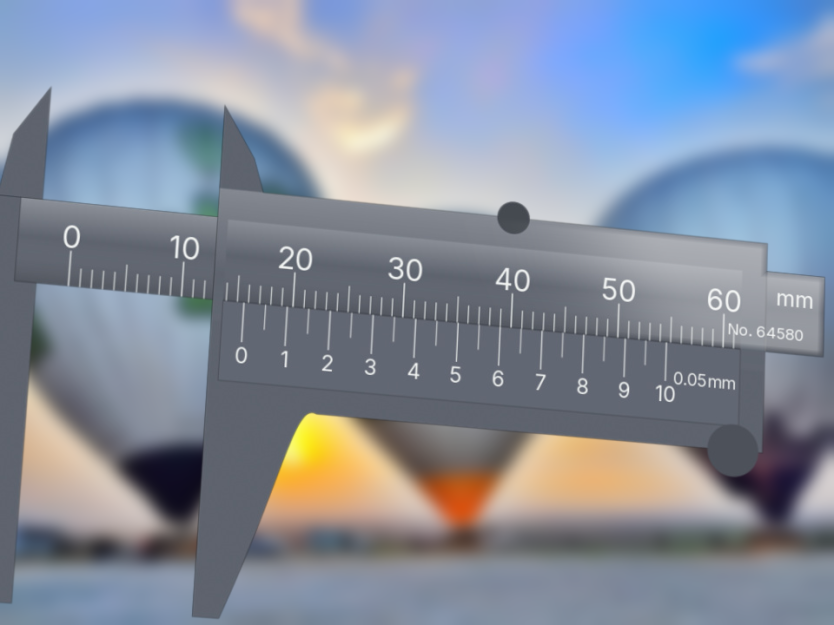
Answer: 15.6 mm
